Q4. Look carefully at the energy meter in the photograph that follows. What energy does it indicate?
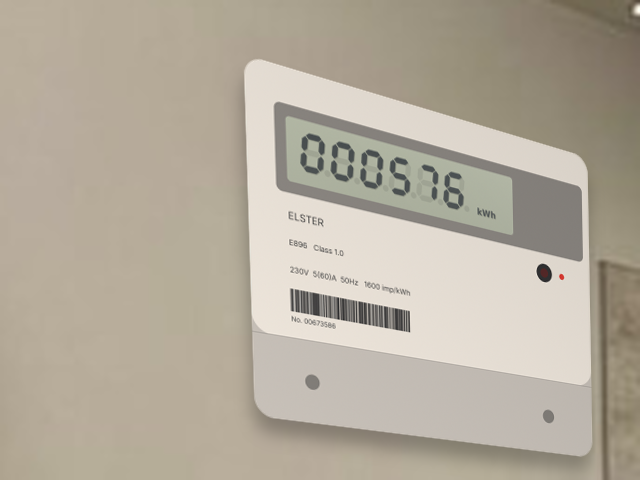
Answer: 576 kWh
